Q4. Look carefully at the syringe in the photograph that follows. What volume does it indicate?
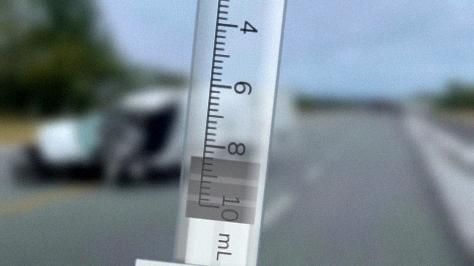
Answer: 8.4 mL
